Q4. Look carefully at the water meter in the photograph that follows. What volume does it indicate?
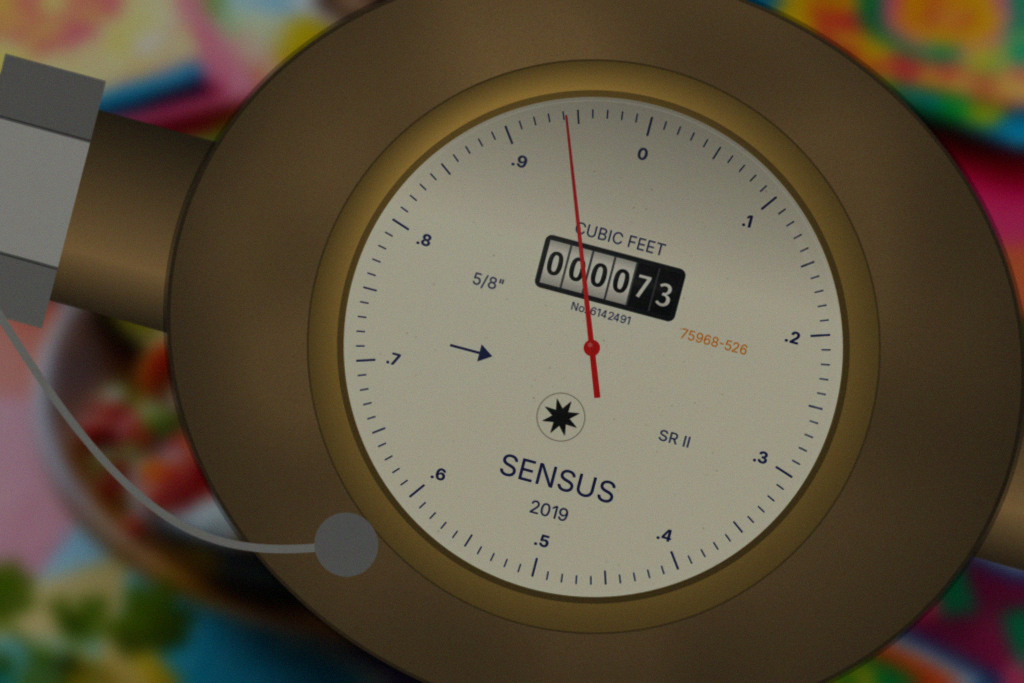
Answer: 72.94 ft³
